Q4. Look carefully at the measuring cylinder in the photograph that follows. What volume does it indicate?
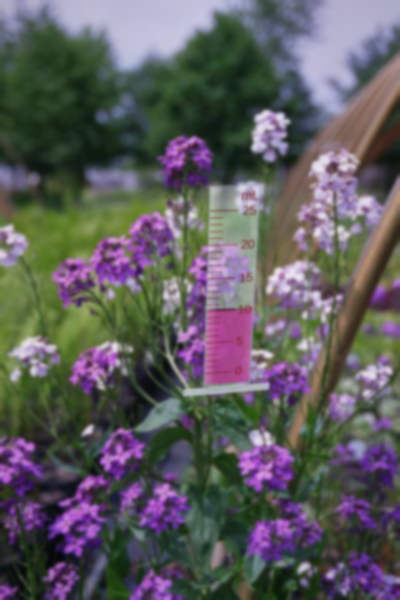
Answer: 10 mL
